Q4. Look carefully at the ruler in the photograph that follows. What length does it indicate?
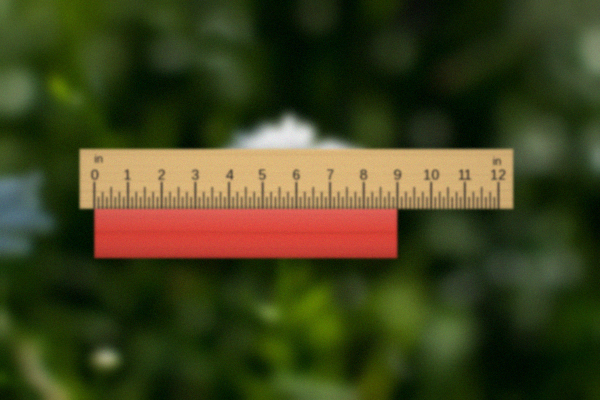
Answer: 9 in
